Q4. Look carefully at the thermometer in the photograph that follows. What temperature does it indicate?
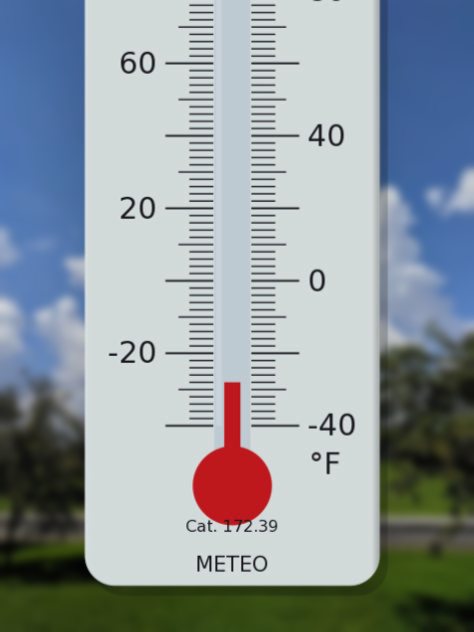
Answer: -28 °F
